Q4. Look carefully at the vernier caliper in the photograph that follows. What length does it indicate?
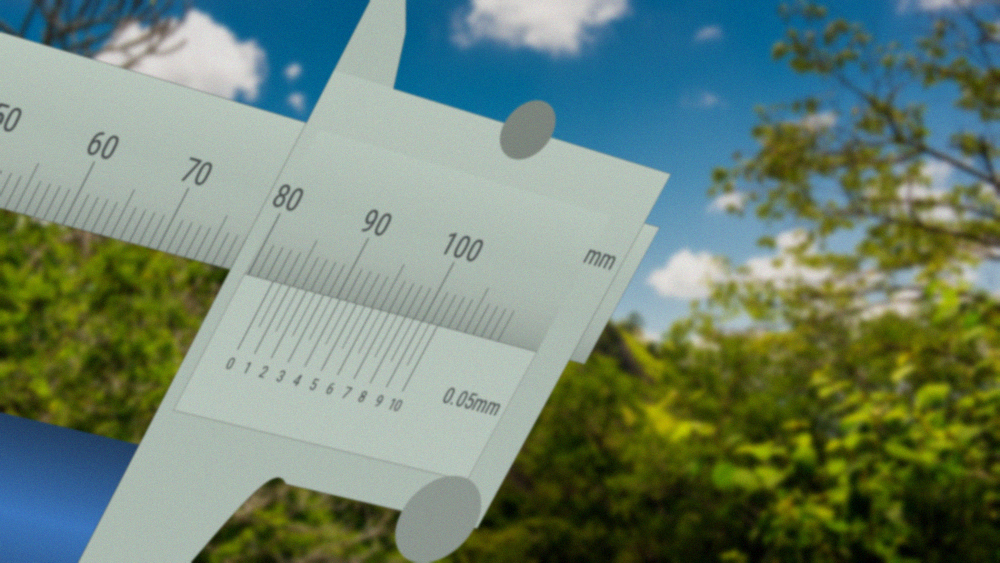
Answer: 82.8 mm
